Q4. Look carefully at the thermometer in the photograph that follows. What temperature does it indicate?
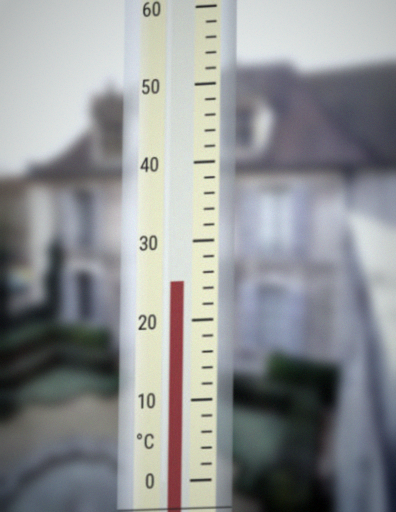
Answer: 25 °C
